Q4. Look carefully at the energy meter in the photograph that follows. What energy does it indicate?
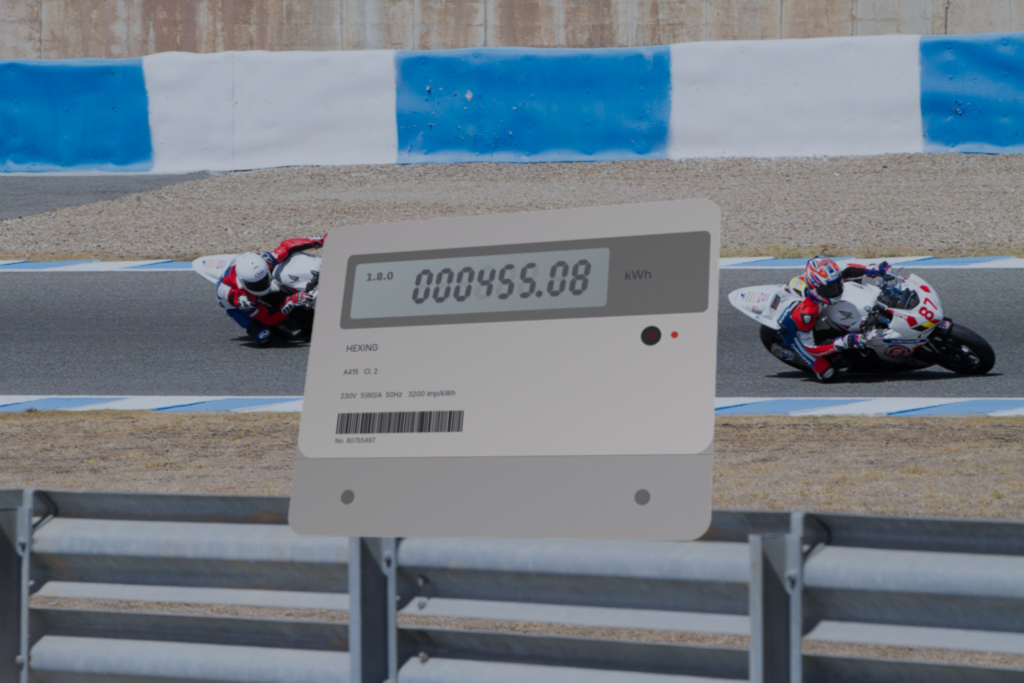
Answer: 455.08 kWh
